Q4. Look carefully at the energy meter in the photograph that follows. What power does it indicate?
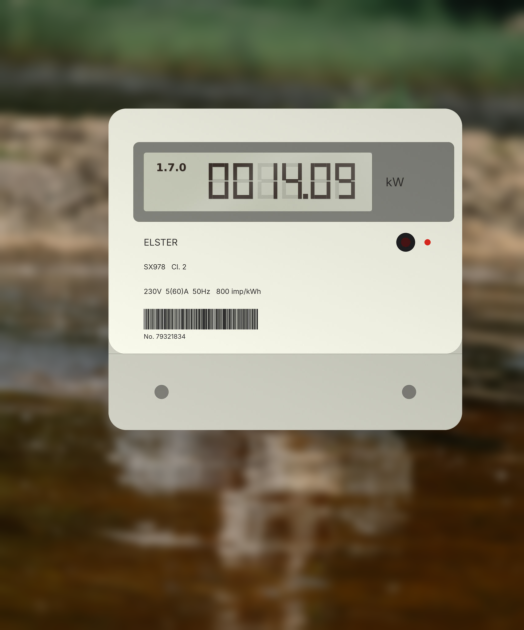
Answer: 14.09 kW
